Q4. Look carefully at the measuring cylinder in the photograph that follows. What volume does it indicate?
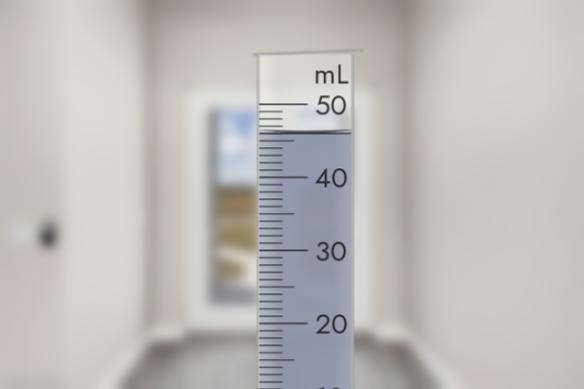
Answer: 46 mL
